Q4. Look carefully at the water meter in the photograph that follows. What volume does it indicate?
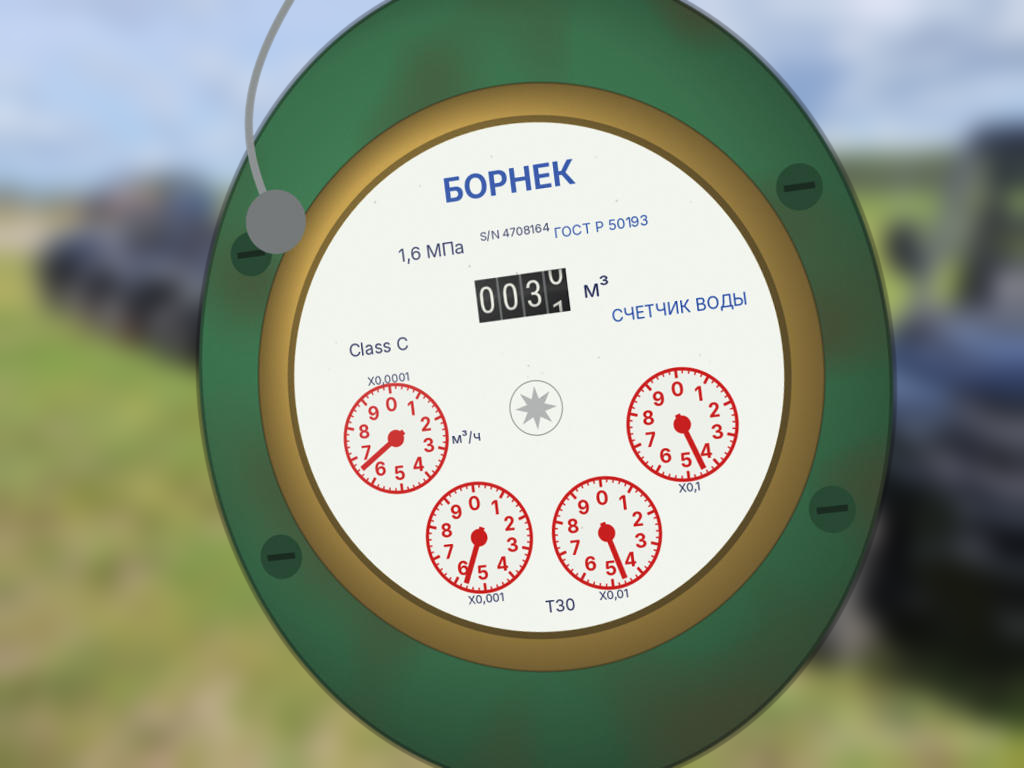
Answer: 30.4456 m³
